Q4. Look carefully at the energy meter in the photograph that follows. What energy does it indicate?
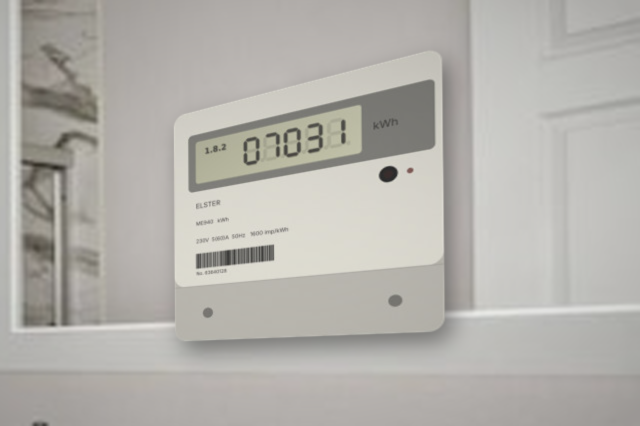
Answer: 7031 kWh
